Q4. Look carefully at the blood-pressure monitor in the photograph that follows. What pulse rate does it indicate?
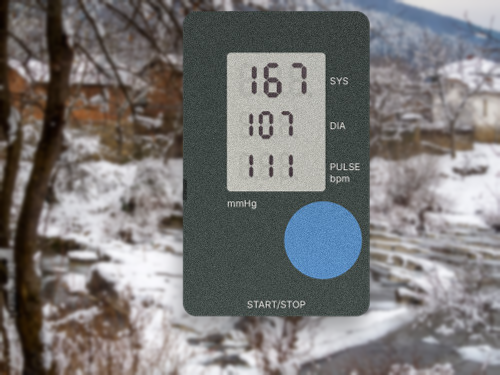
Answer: 111 bpm
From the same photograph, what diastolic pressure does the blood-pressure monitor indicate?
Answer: 107 mmHg
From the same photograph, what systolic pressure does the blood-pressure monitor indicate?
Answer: 167 mmHg
